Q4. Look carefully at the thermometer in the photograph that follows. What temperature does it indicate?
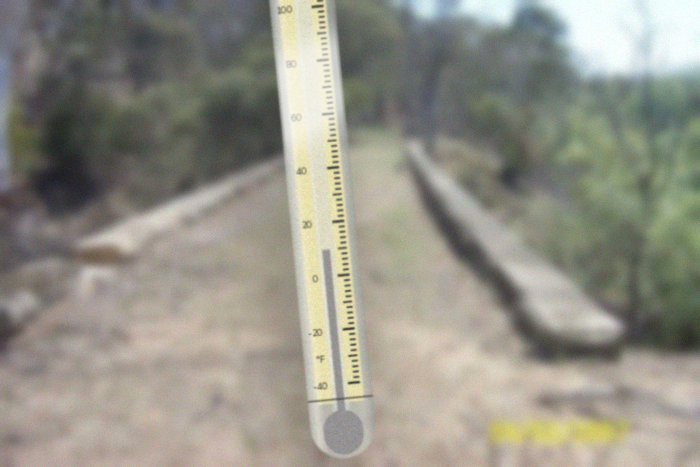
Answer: 10 °F
